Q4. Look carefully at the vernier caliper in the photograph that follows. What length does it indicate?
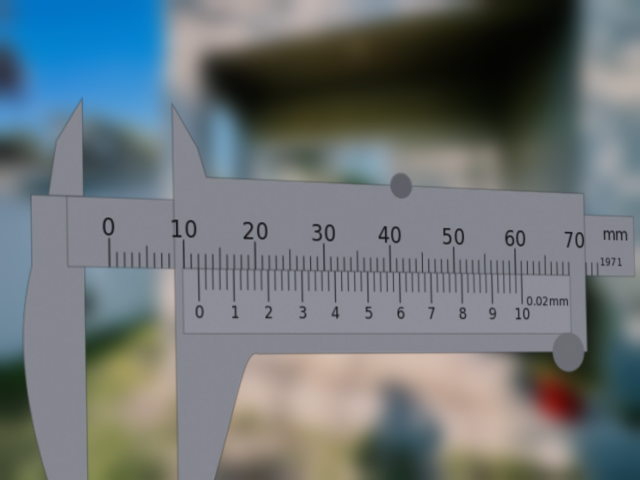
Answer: 12.0 mm
